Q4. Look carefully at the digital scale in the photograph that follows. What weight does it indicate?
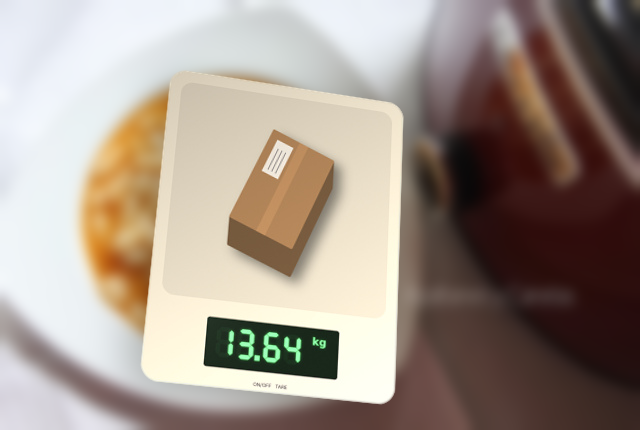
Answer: 13.64 kg
